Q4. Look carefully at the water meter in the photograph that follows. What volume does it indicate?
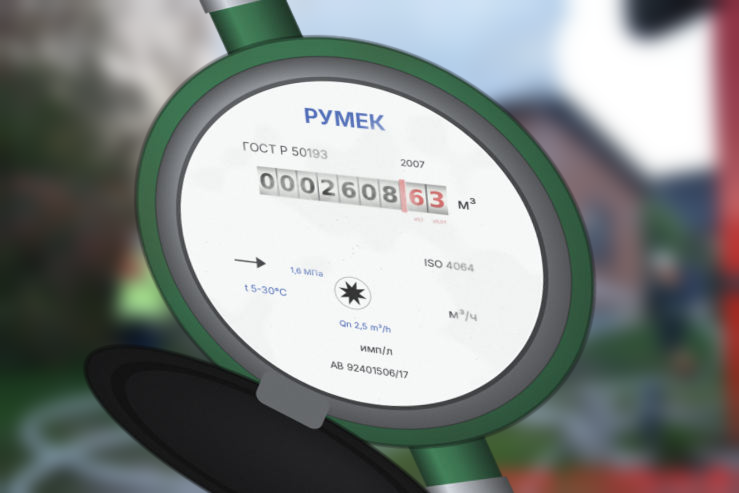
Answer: 2608.63 m³
